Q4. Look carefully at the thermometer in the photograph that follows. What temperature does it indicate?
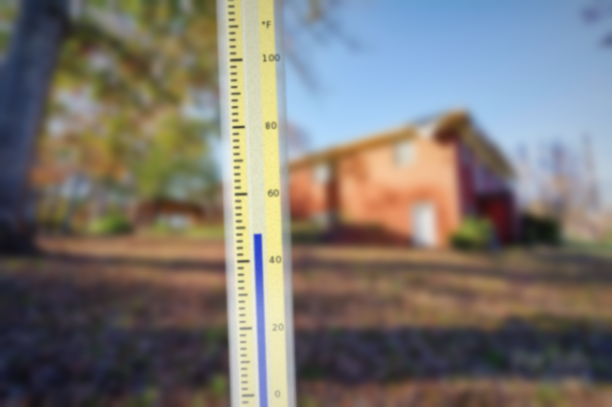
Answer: 48 °F
